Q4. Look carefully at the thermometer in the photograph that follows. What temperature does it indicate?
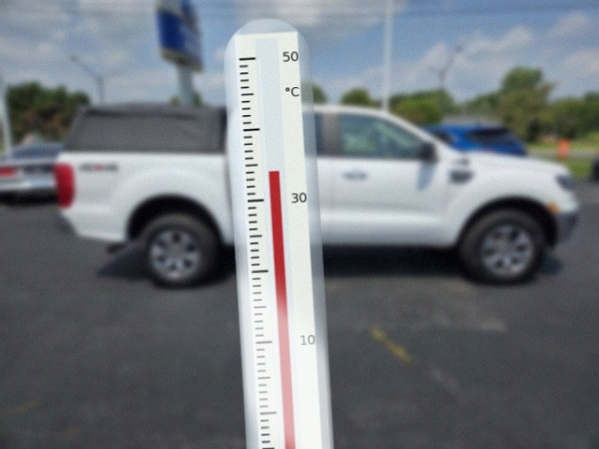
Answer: 34 °C
